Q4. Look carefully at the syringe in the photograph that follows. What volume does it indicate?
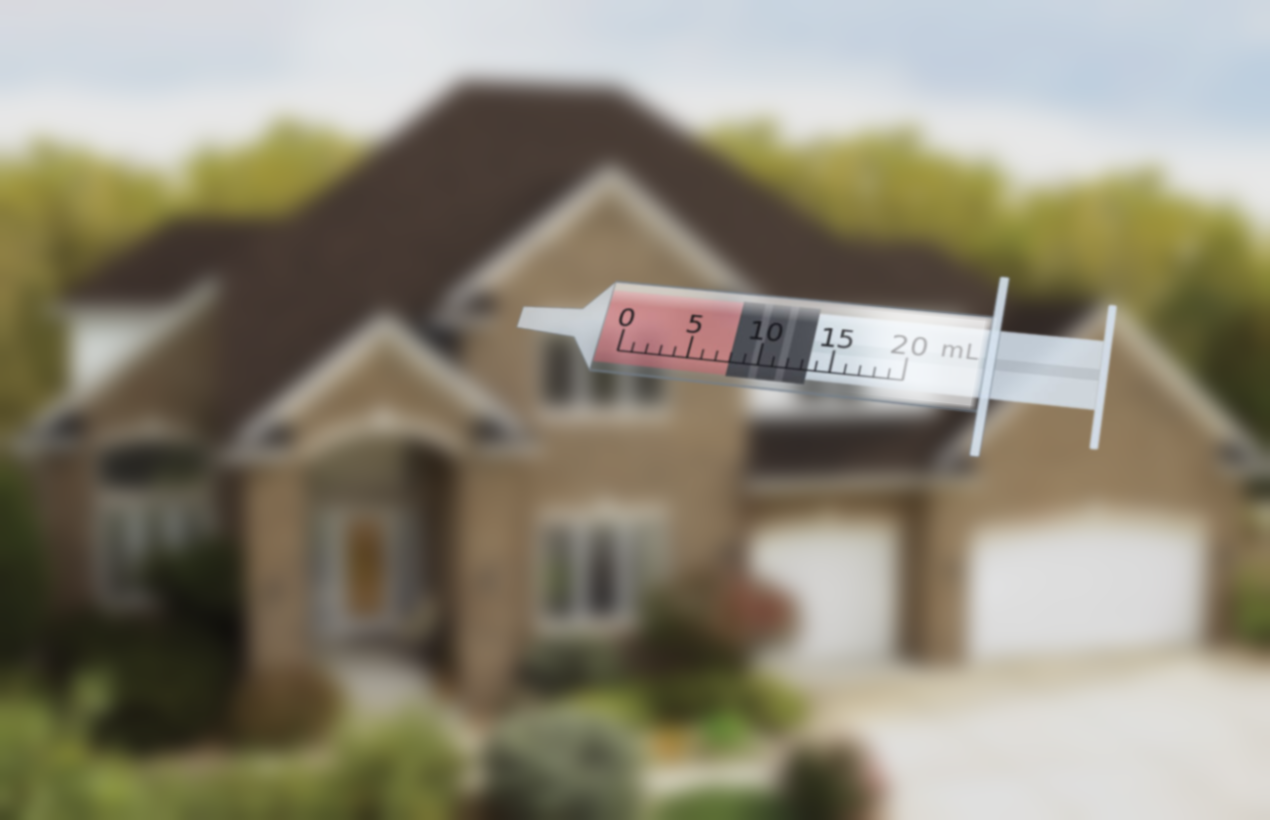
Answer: 8 mL
